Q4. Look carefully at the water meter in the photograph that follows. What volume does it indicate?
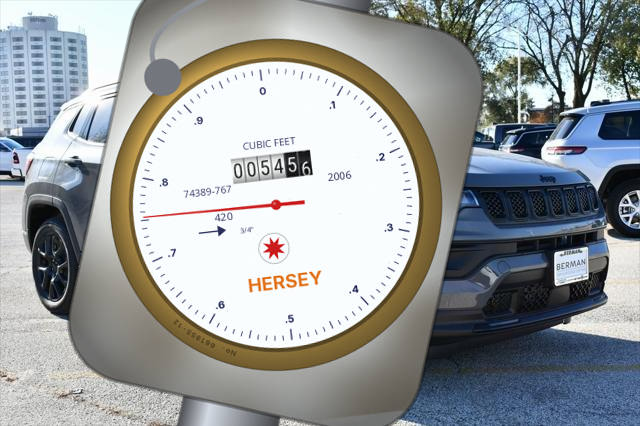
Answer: 5455.75 ft³
